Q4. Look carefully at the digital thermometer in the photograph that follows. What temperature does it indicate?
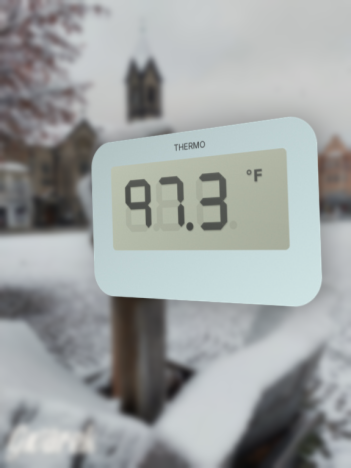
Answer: 97.3 °F
